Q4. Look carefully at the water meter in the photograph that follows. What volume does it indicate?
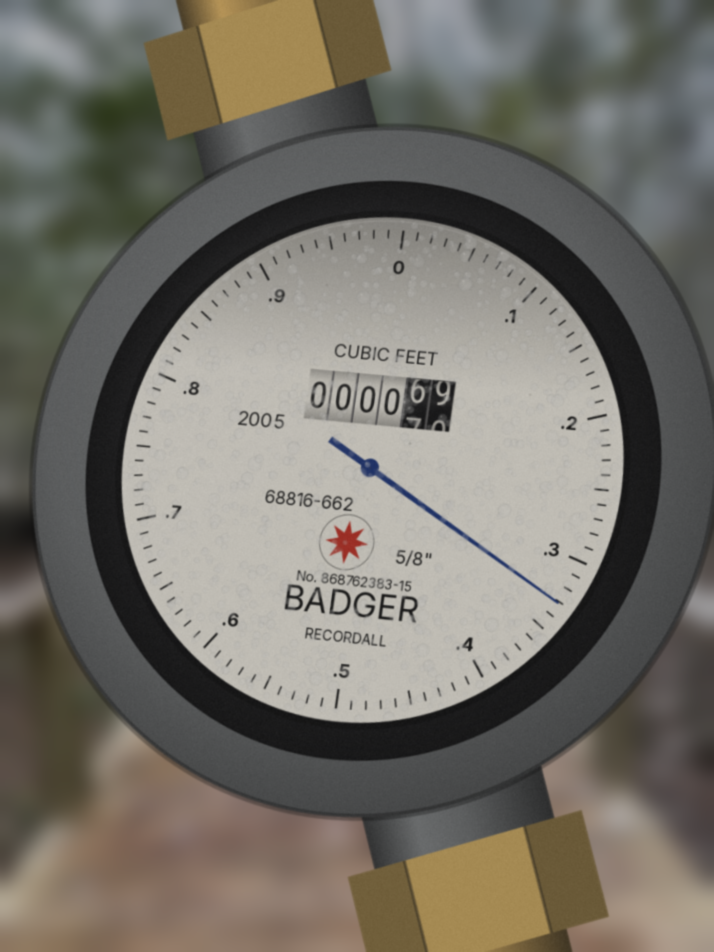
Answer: 69.33 ft³
